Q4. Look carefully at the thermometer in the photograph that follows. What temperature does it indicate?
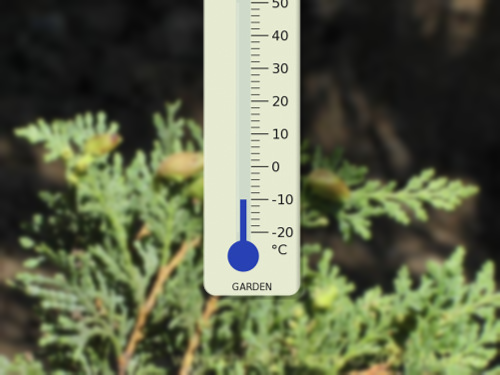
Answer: -10 °C
